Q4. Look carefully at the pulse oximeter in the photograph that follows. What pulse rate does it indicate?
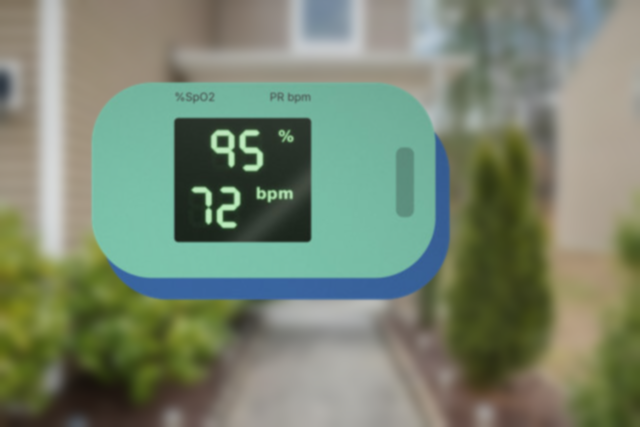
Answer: 72 bpm
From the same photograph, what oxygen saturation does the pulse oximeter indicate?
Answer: 95 %
